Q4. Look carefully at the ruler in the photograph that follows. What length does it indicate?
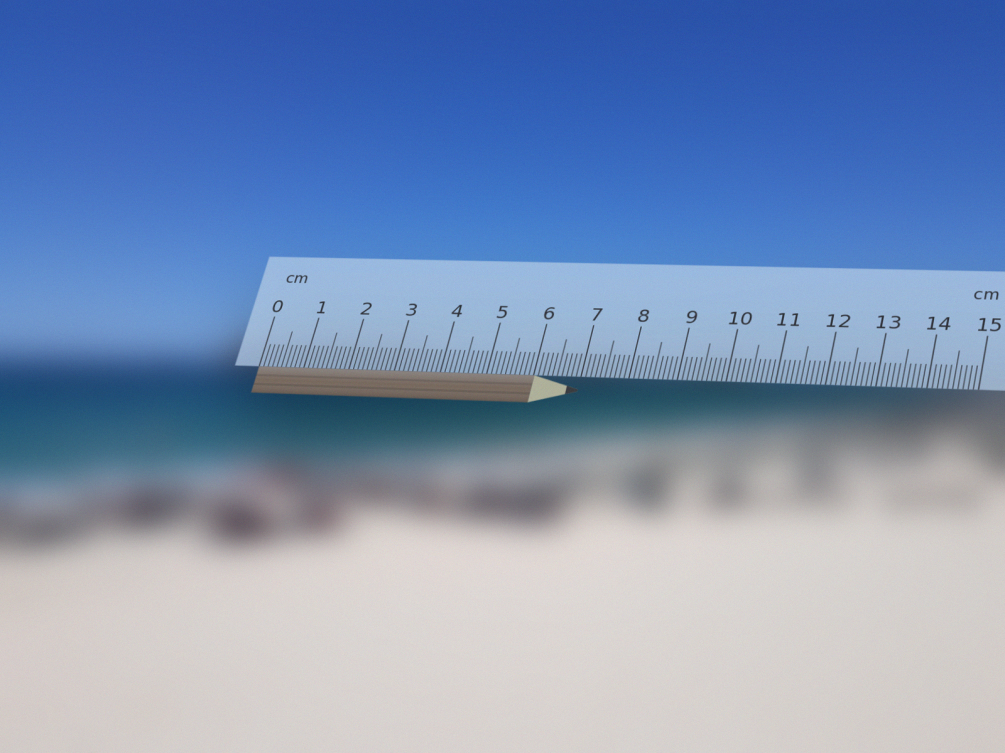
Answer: 7 cm
